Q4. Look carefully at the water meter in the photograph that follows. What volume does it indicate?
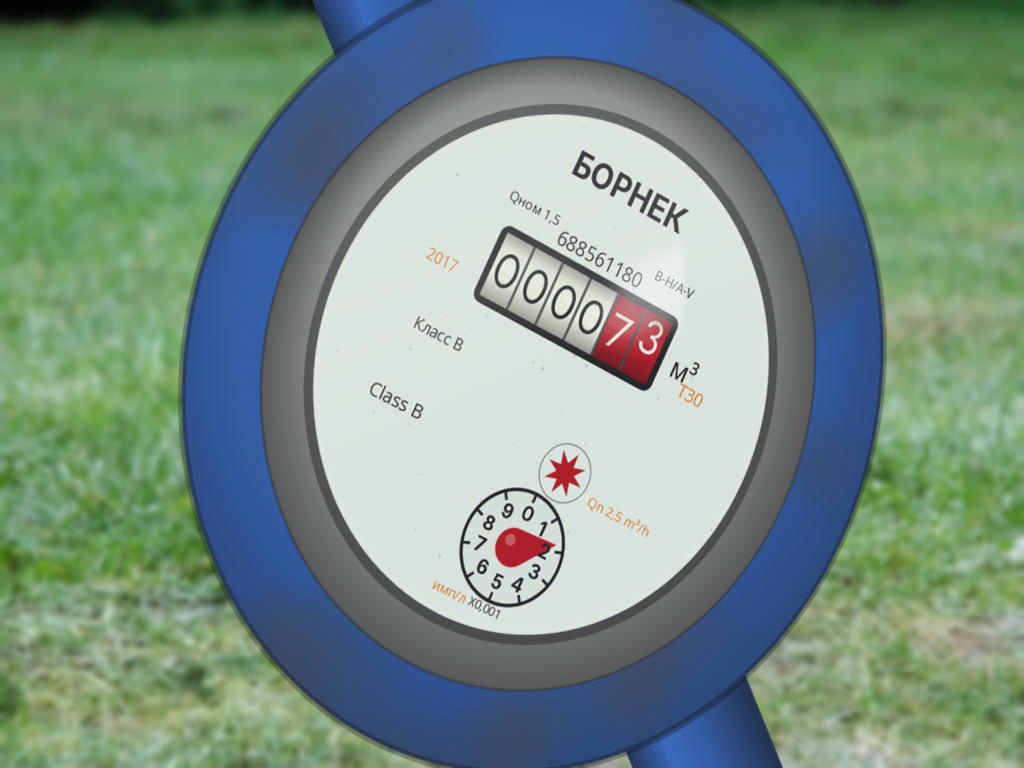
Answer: 0.731 m³
